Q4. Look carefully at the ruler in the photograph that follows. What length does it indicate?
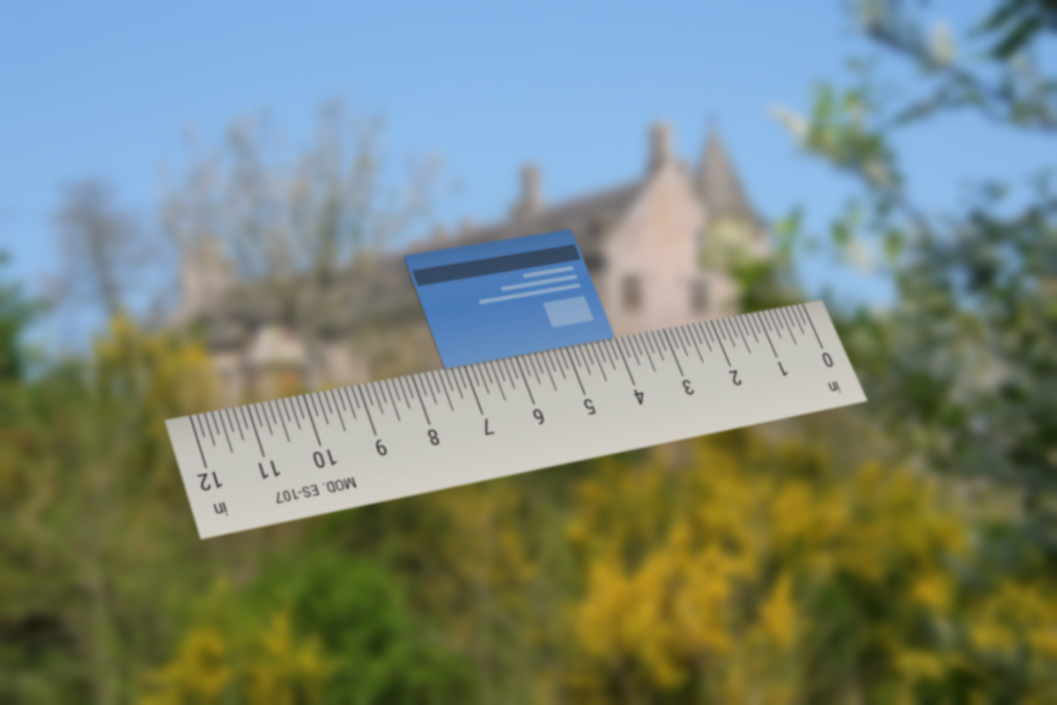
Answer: 3.375 in
